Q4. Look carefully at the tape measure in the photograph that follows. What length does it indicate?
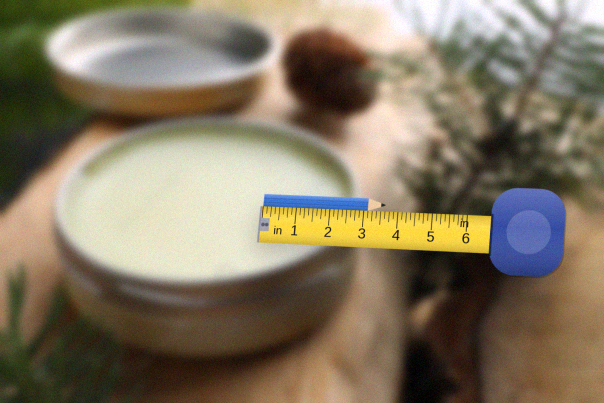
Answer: 3.625 in
